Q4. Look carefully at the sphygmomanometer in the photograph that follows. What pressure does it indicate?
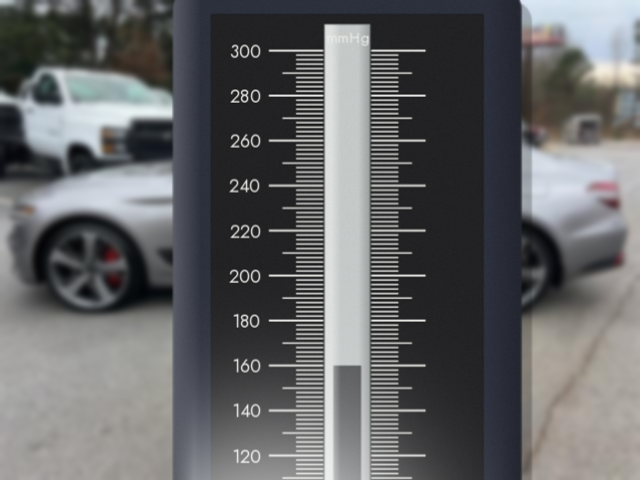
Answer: 160 mmHg
